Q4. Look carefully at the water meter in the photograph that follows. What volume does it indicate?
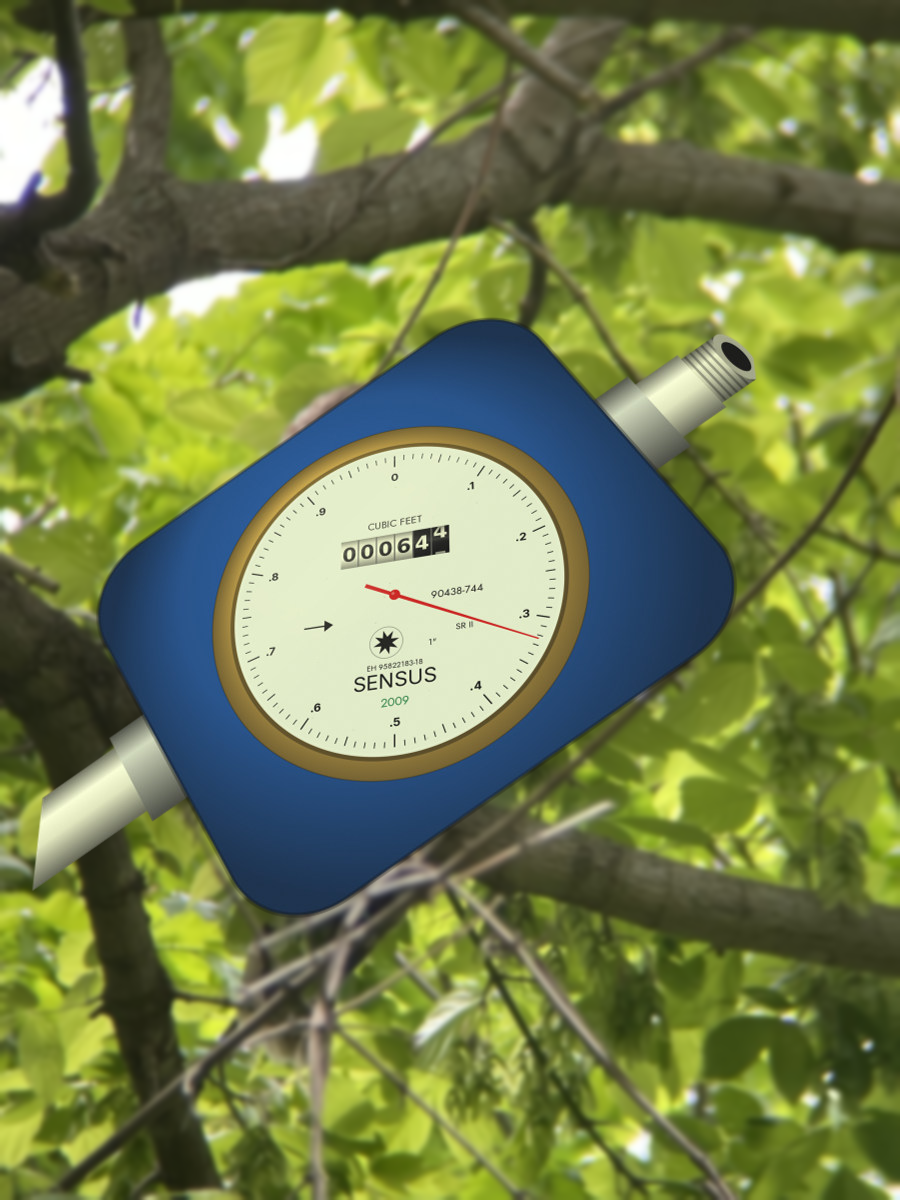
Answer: 644.32 ft³
